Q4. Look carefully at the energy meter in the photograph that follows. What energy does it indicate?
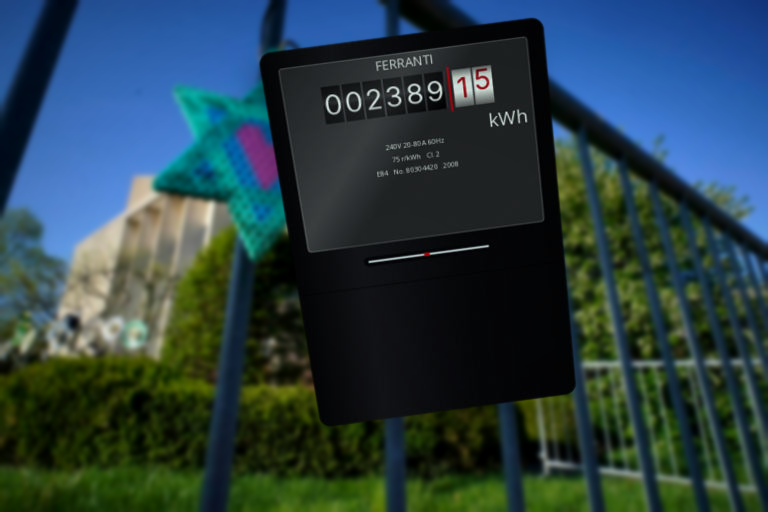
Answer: 2389.15 kWh
